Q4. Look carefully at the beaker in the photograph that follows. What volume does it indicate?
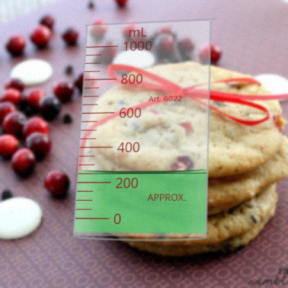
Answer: 250 mL
